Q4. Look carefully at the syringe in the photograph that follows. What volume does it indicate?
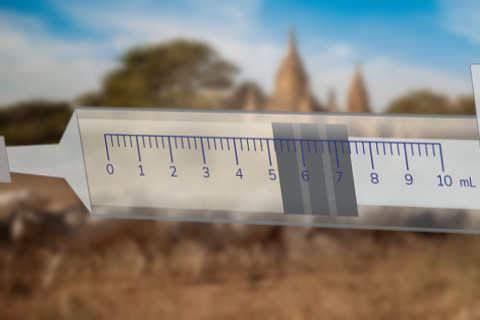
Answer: 5.2 mL
